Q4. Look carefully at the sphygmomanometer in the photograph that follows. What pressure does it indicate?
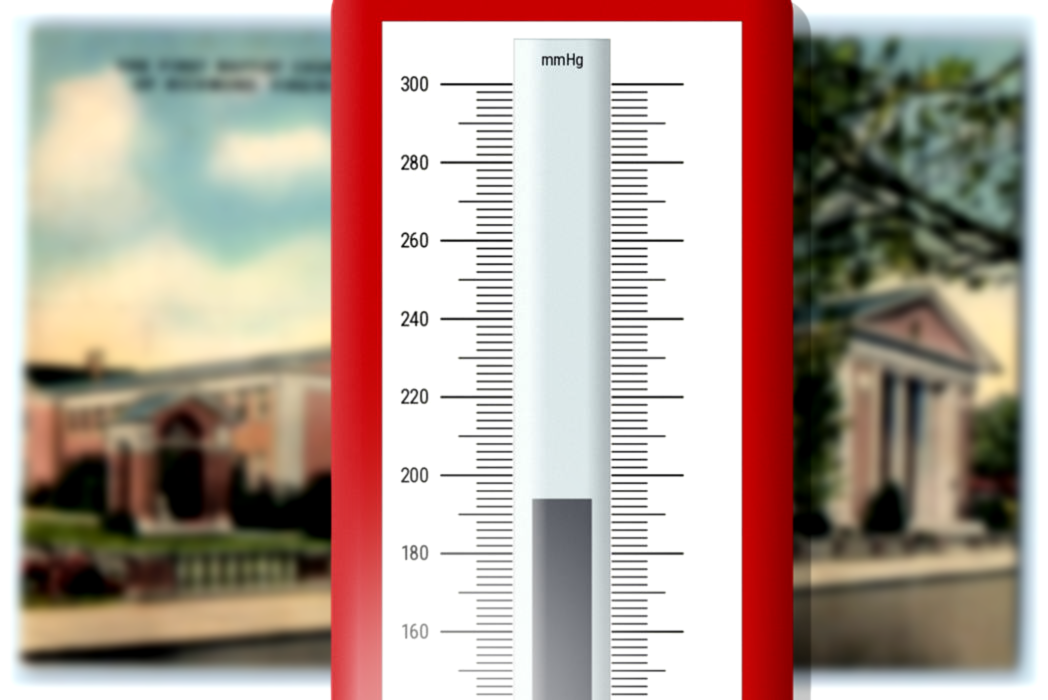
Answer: 194 mmHg
